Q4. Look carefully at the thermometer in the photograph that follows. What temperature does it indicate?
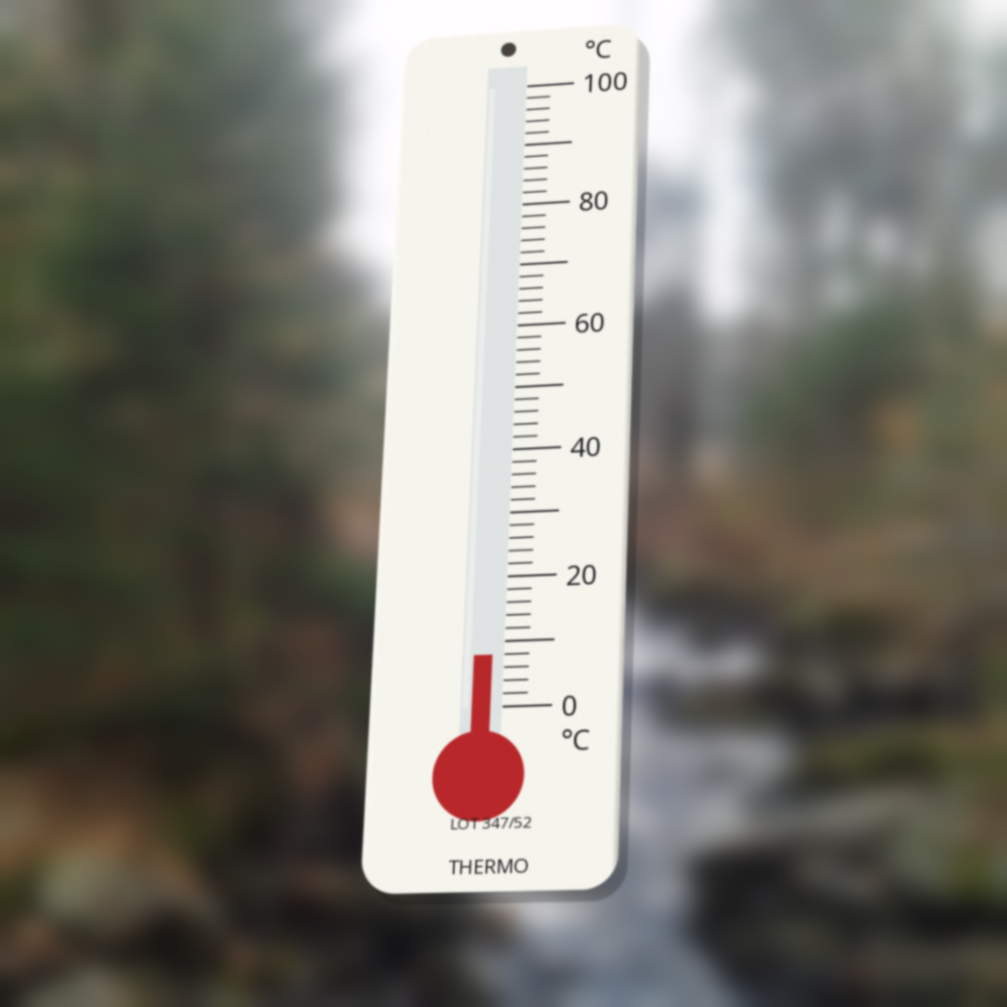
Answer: 8 °C
